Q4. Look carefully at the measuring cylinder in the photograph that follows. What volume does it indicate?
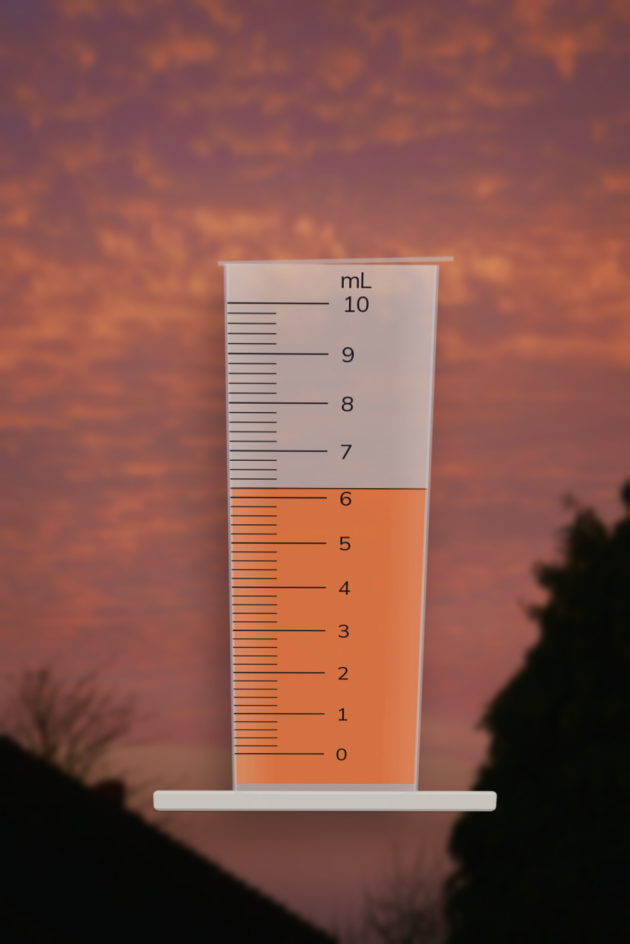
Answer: 6.2 mL
